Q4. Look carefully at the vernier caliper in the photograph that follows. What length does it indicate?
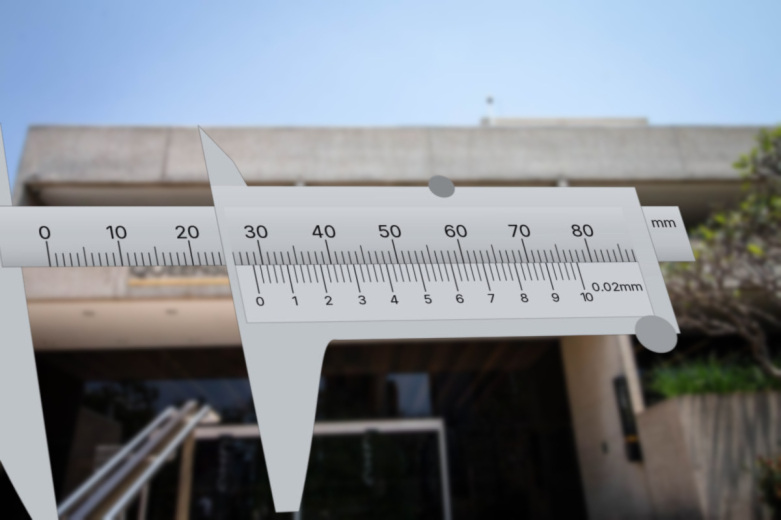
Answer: 28.6 mm
